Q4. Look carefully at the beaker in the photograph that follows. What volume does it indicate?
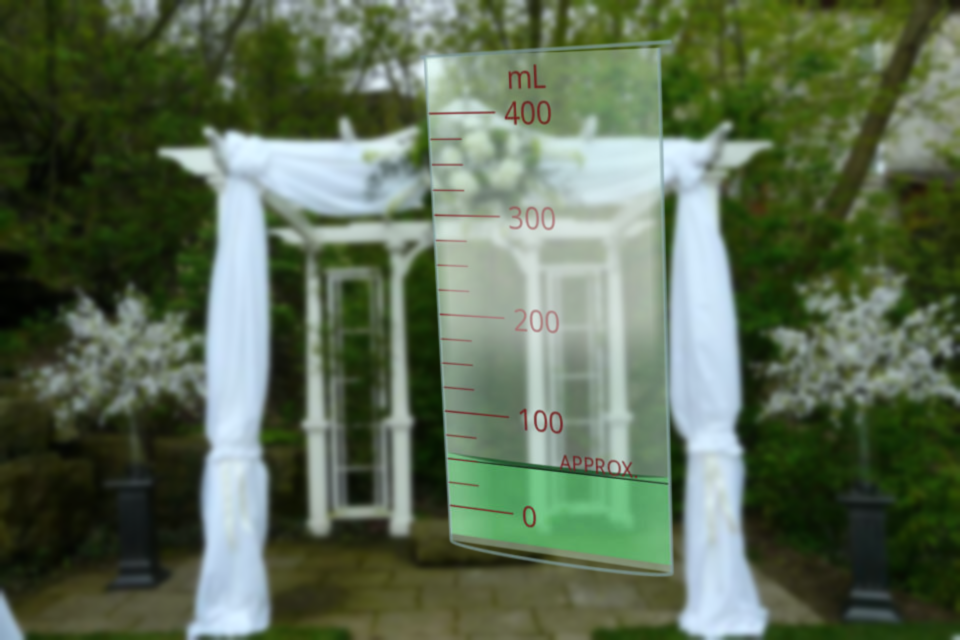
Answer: 50 mL
